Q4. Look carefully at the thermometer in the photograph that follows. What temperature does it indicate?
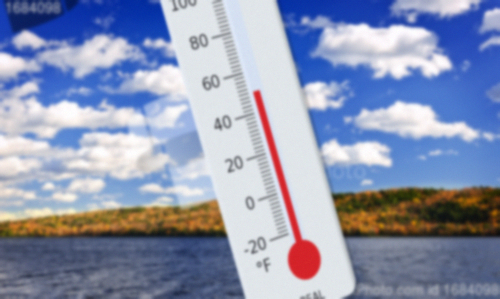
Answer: 50 °F
